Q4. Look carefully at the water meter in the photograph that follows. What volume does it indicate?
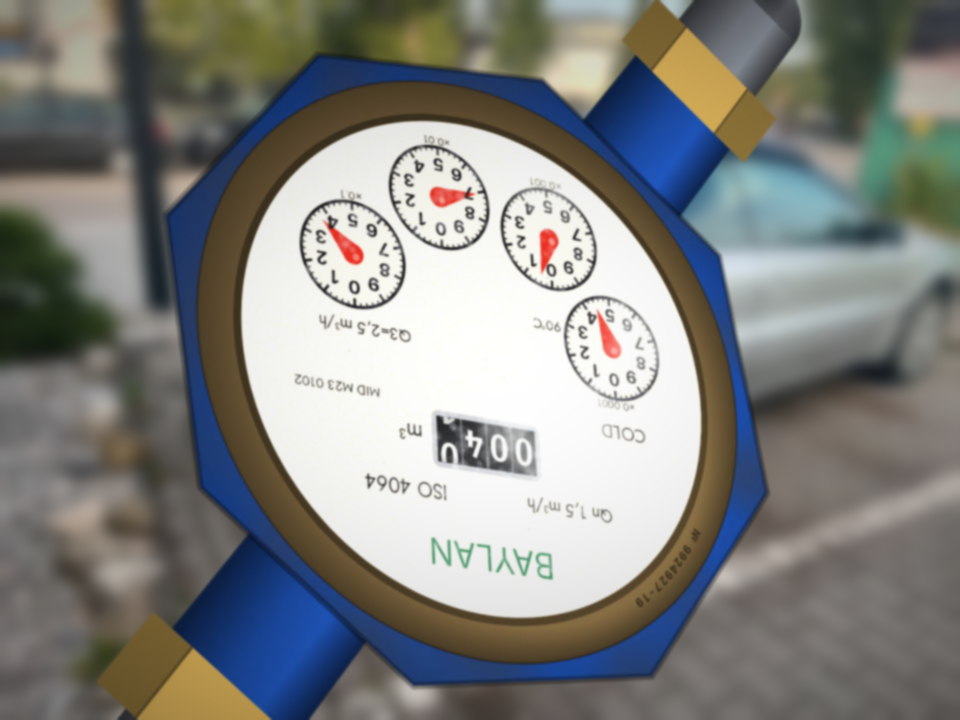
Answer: 40.3704 m³
